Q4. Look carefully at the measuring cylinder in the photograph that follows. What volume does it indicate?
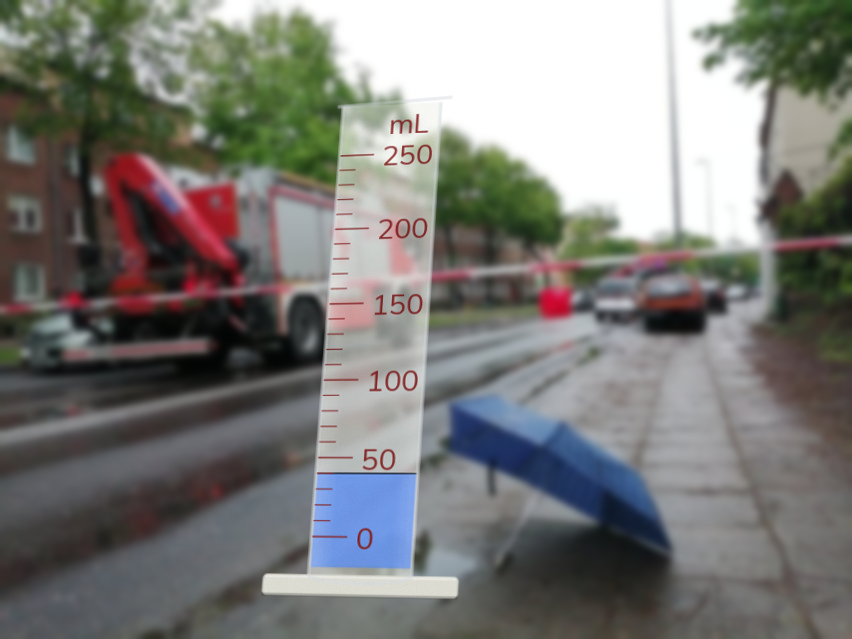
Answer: 40 mL
